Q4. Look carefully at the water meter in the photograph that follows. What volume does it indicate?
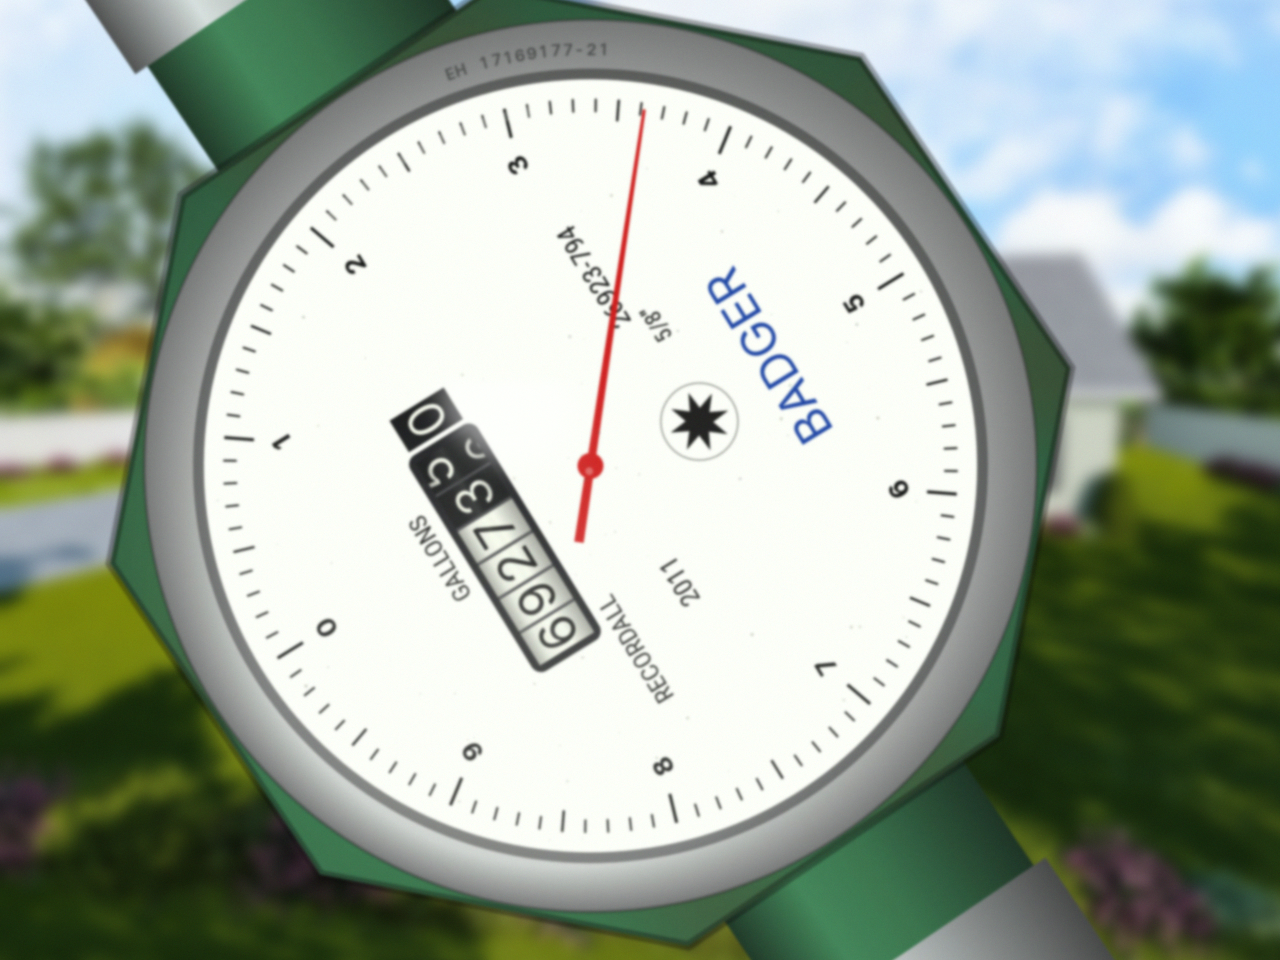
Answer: 6927353.6 gal
